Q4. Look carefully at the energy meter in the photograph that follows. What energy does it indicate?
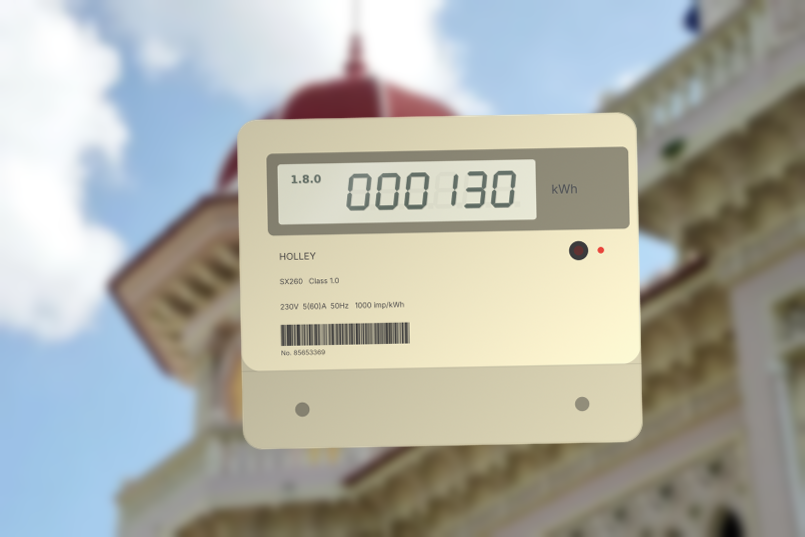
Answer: 130 kWh
